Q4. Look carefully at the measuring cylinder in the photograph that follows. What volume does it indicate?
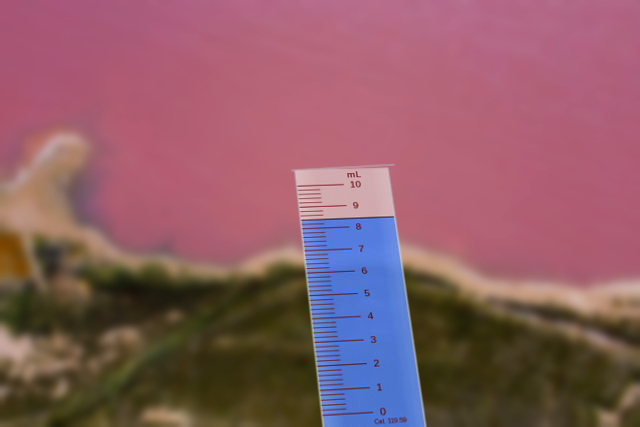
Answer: 8.4 mL
